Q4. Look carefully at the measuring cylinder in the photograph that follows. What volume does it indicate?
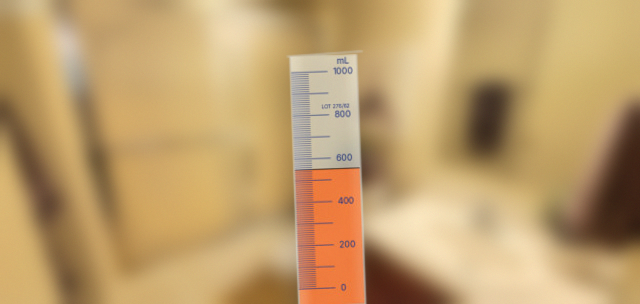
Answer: 550 mL
